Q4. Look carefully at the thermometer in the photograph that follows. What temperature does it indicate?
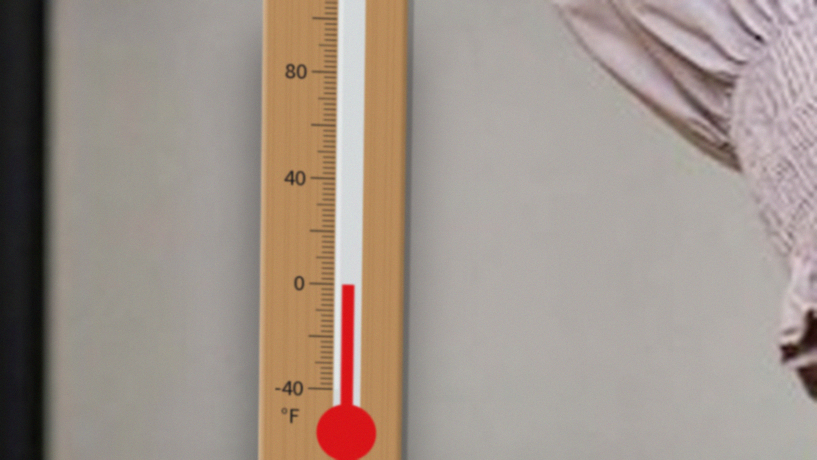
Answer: 0 °F
